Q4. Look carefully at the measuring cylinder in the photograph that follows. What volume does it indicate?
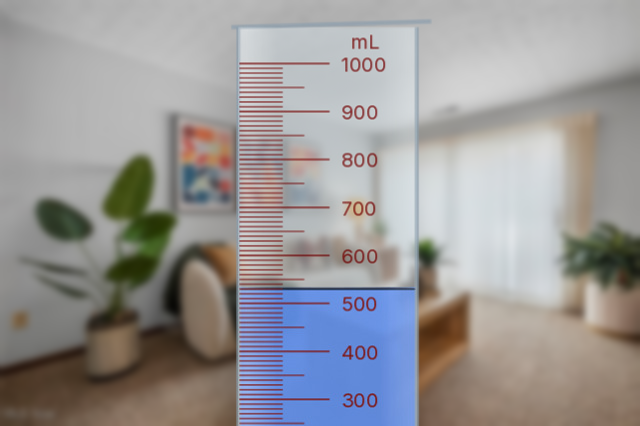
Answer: 530 mL
